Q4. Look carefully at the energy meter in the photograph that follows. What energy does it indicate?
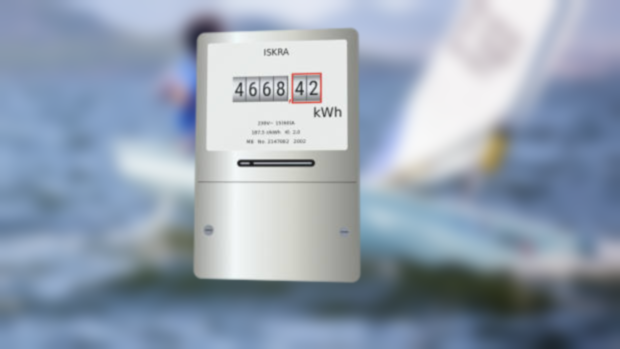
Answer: 4668.42 kWh
